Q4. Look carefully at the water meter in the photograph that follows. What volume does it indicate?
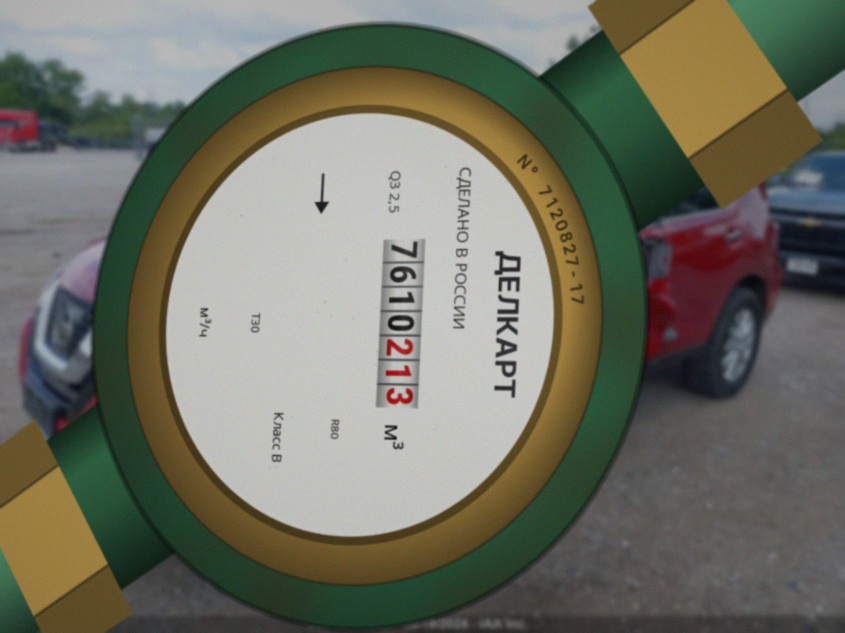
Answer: 7610.213 m³
